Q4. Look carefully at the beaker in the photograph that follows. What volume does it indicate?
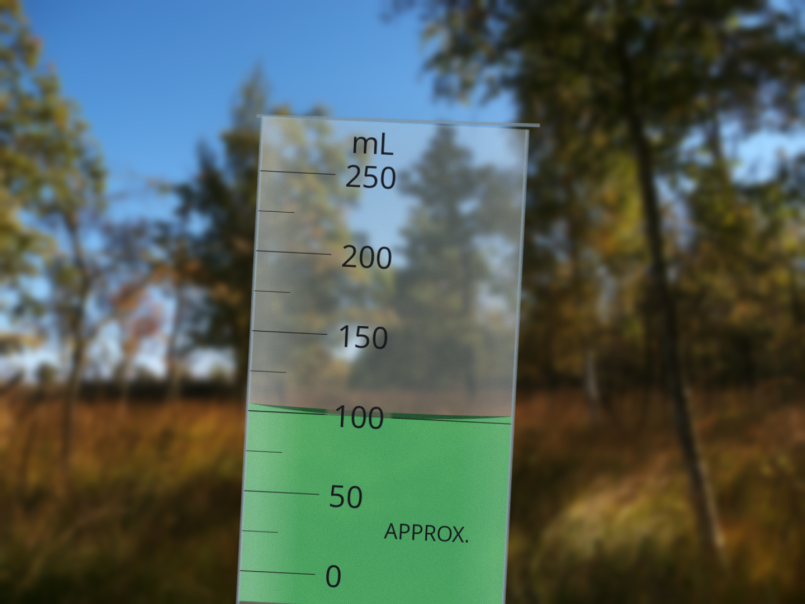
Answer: 100 mL
